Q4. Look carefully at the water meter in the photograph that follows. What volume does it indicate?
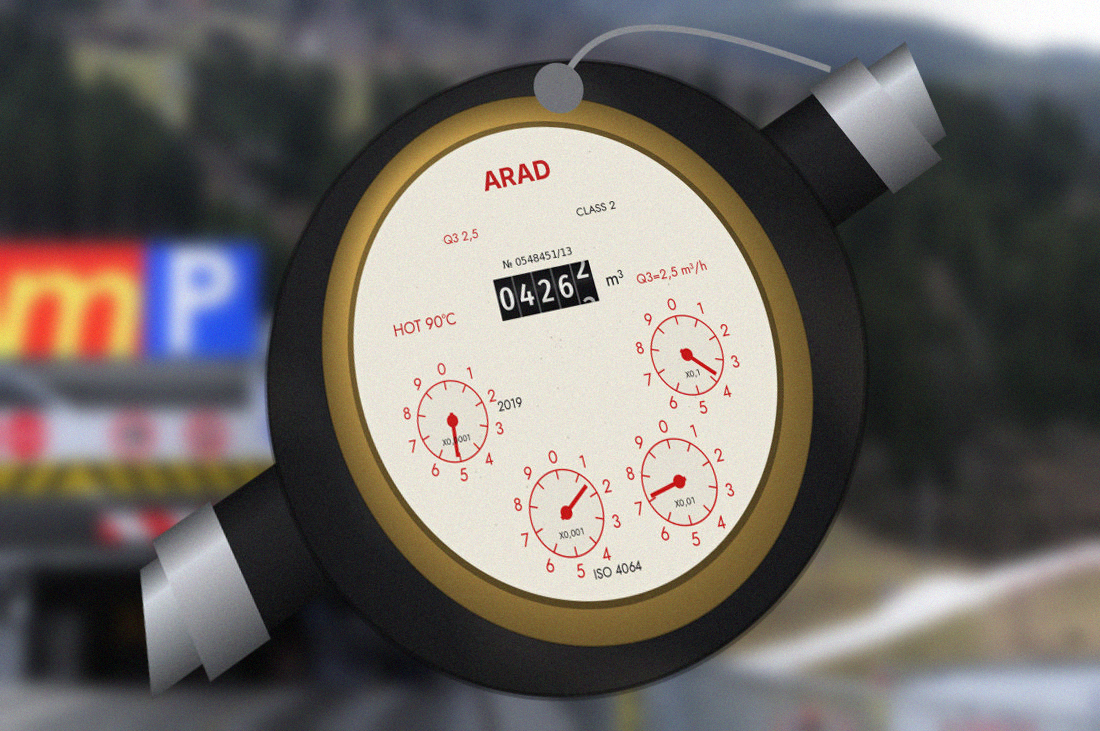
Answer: 4262.3715 m³
